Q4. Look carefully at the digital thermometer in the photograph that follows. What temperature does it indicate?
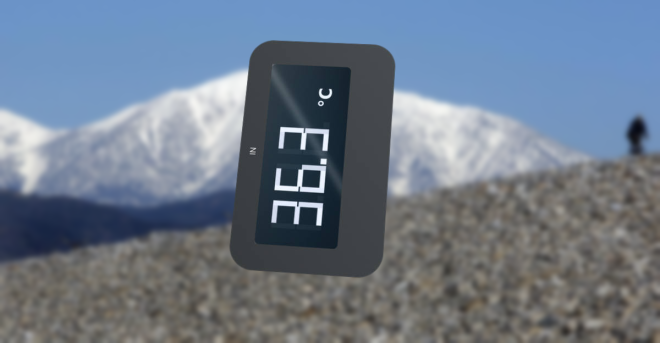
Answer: 36.3 °C
